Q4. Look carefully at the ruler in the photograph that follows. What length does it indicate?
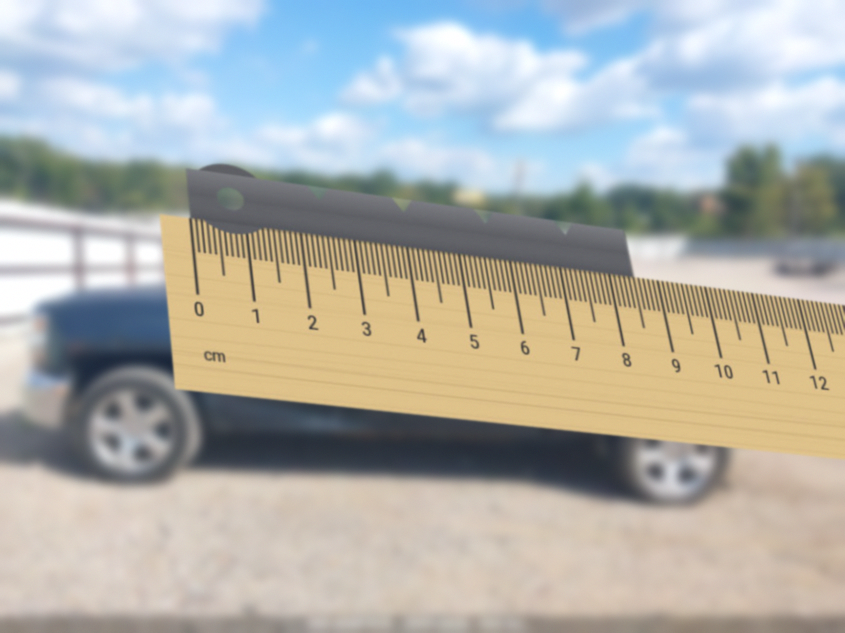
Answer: 8.5 cm
